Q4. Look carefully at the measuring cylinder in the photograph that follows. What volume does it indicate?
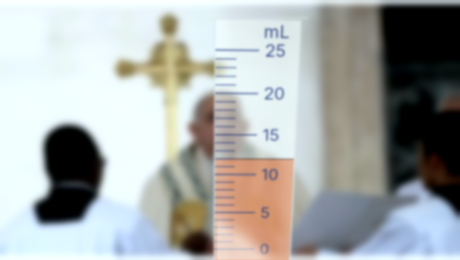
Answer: 12 mL
